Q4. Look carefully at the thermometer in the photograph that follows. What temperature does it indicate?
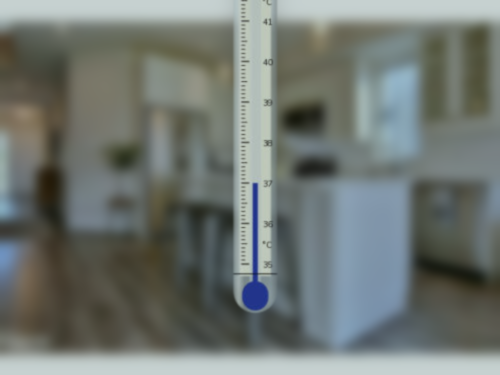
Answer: 37 °C
